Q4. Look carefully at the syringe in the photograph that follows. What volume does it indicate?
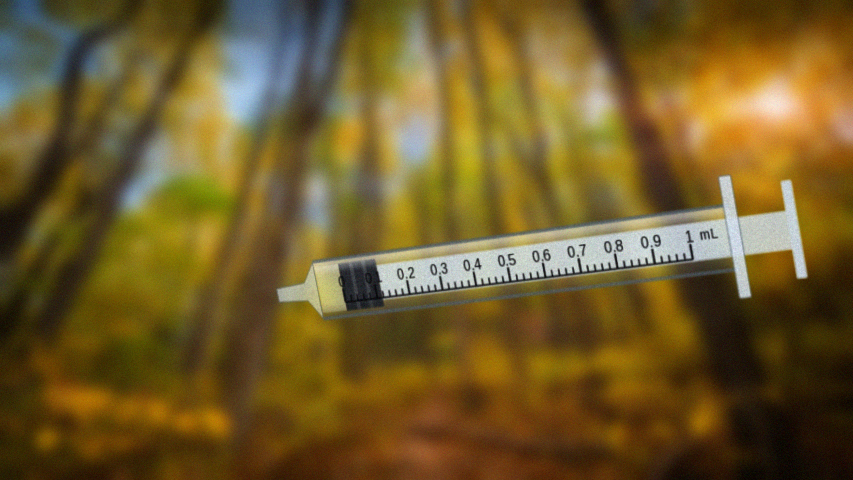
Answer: 0 mL
